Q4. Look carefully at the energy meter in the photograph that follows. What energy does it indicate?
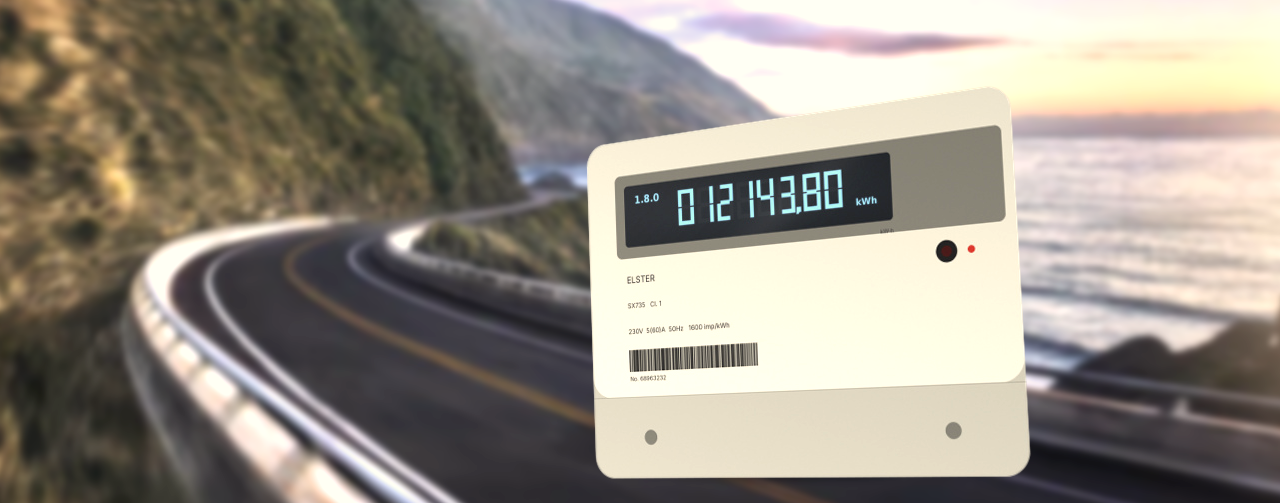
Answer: 12143.80 kWh
